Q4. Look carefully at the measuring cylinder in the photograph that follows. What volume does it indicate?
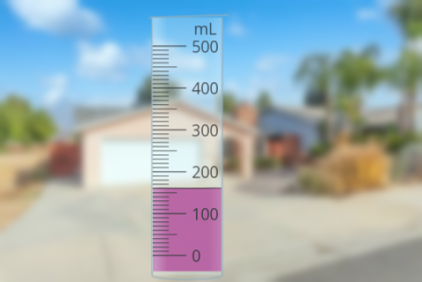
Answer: 160 mL
